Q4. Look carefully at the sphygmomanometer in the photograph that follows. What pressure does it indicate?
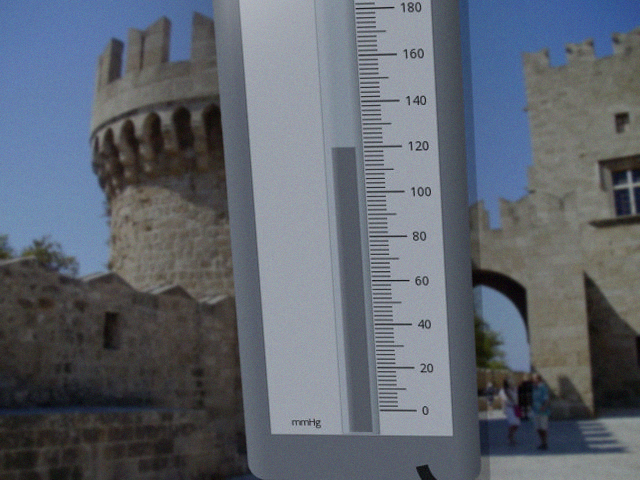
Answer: 120 mmHg
